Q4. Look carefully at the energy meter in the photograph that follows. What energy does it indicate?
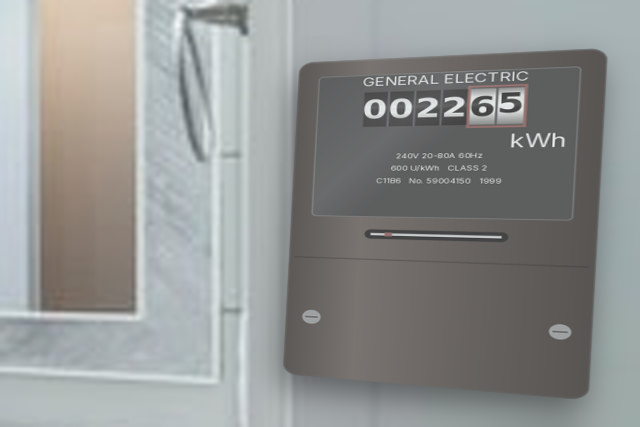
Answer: 22.65 kWh
